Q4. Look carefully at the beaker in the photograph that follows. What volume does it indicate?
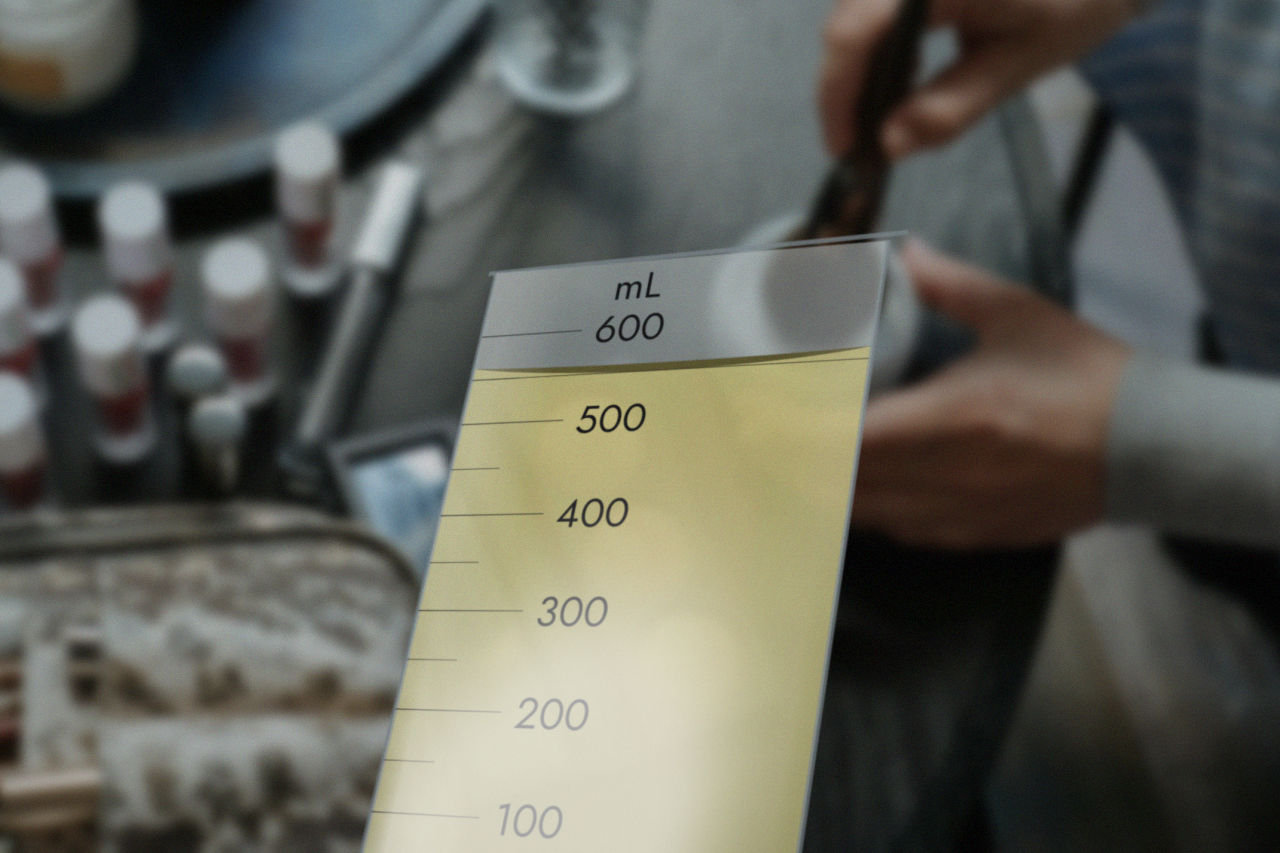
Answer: 550 mL
